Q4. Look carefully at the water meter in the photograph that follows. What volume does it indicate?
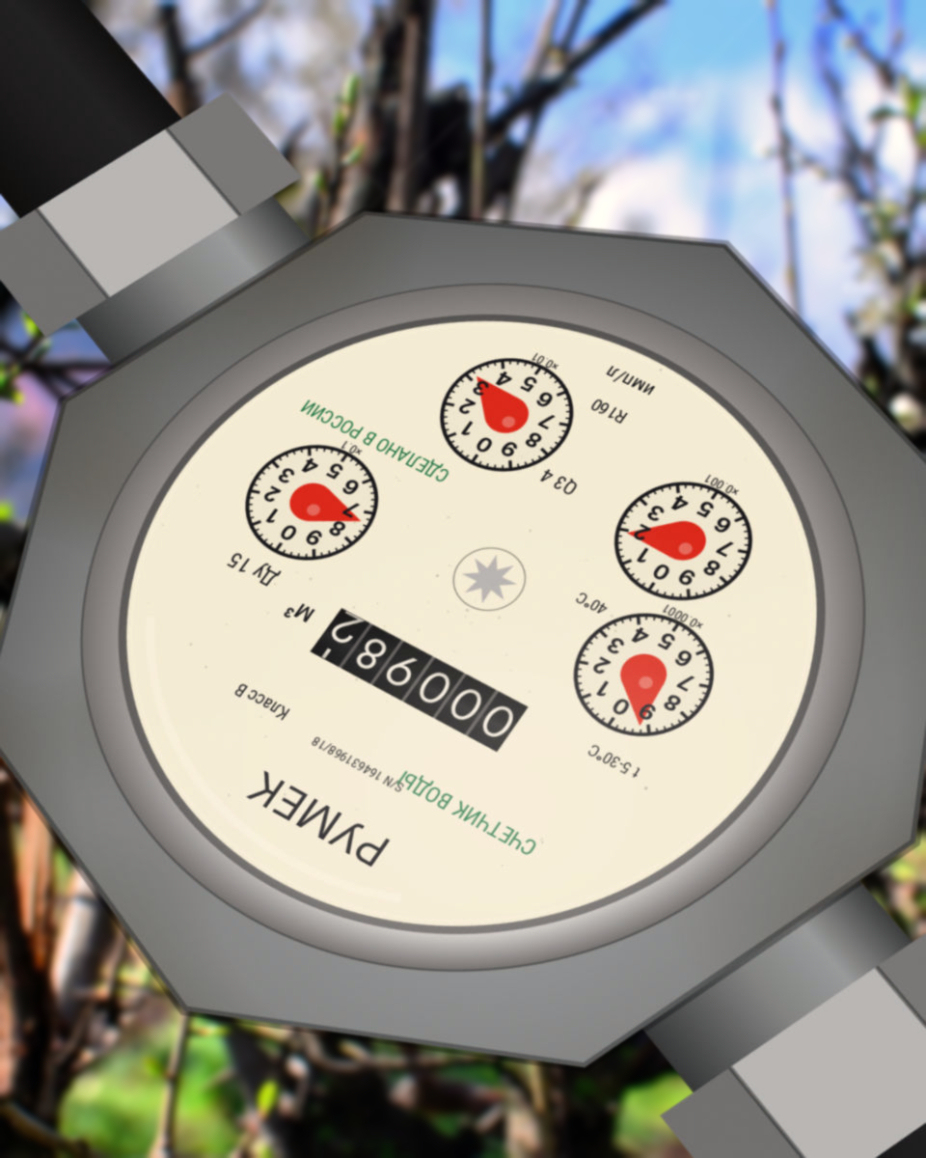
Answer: 981.7319 m³
